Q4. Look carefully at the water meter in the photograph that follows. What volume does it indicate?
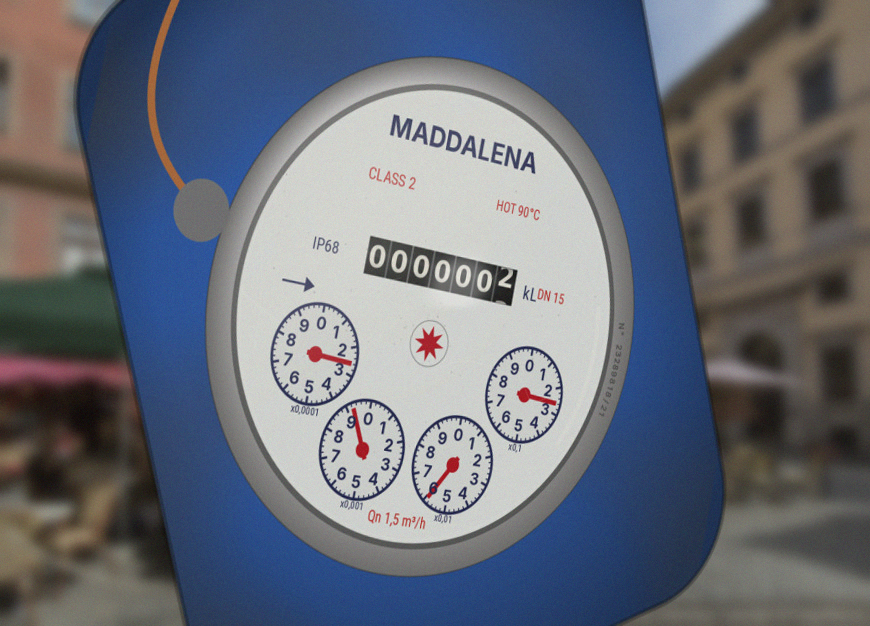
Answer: 2.2592 kL
